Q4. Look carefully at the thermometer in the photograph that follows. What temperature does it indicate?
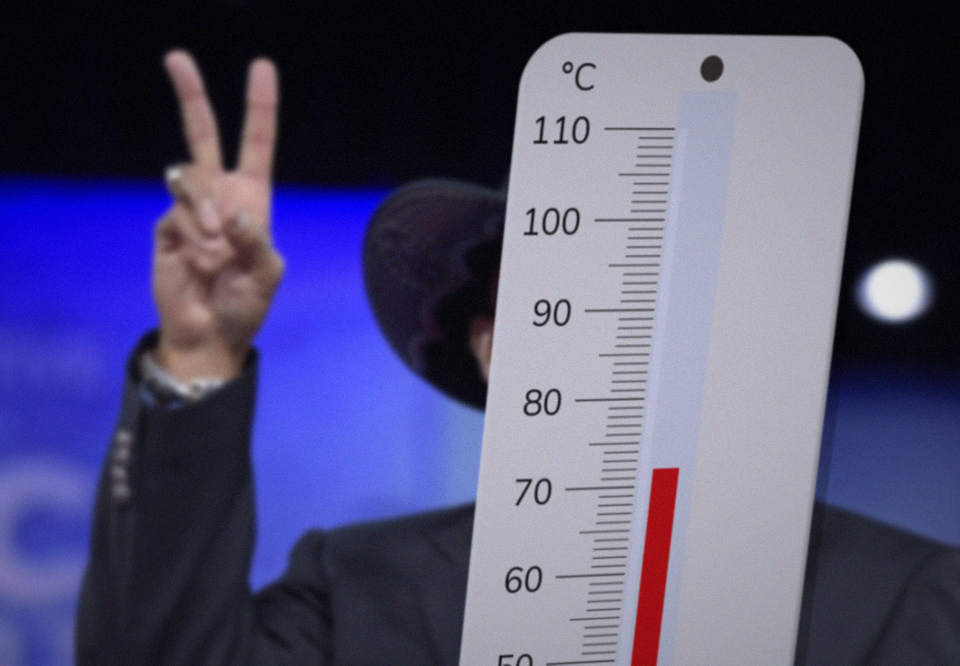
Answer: 72 °C
